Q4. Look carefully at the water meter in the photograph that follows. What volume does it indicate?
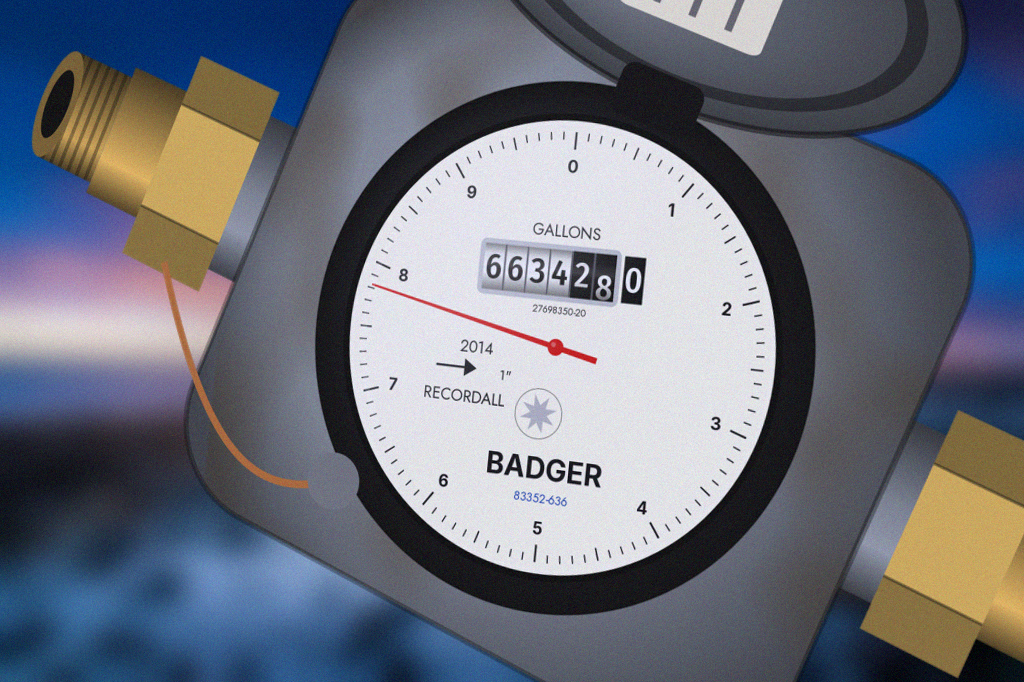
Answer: 6634277.8 gal
